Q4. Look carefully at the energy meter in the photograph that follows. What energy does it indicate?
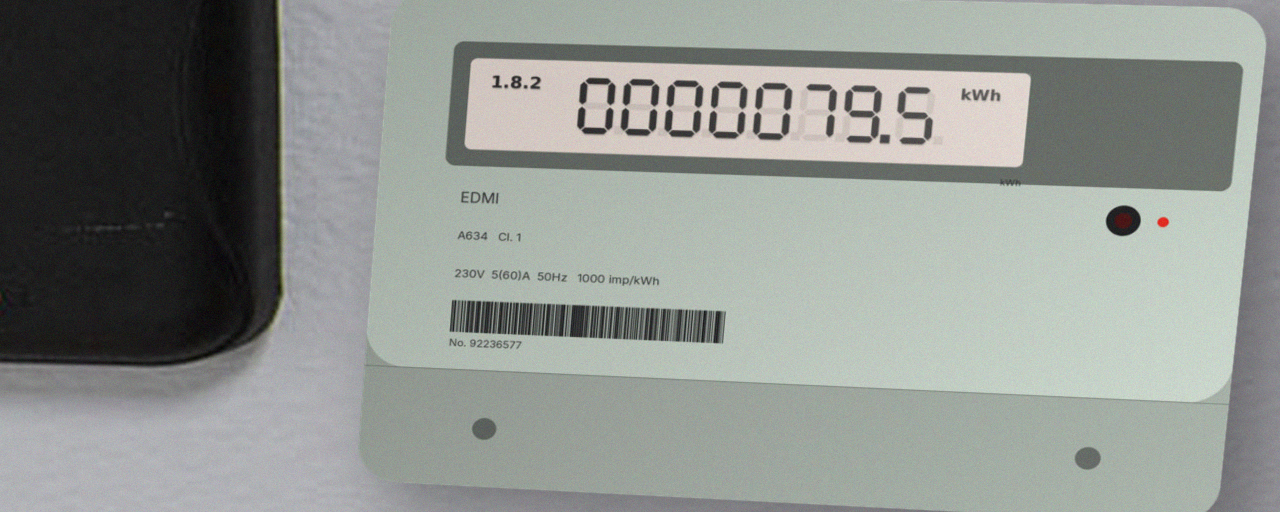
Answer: 79.5 kWh
